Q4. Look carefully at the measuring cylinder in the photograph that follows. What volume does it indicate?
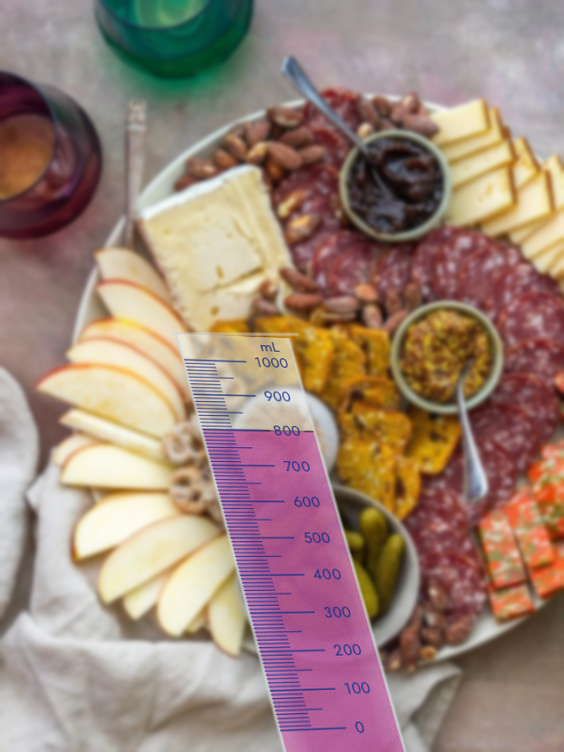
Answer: 800 mL
